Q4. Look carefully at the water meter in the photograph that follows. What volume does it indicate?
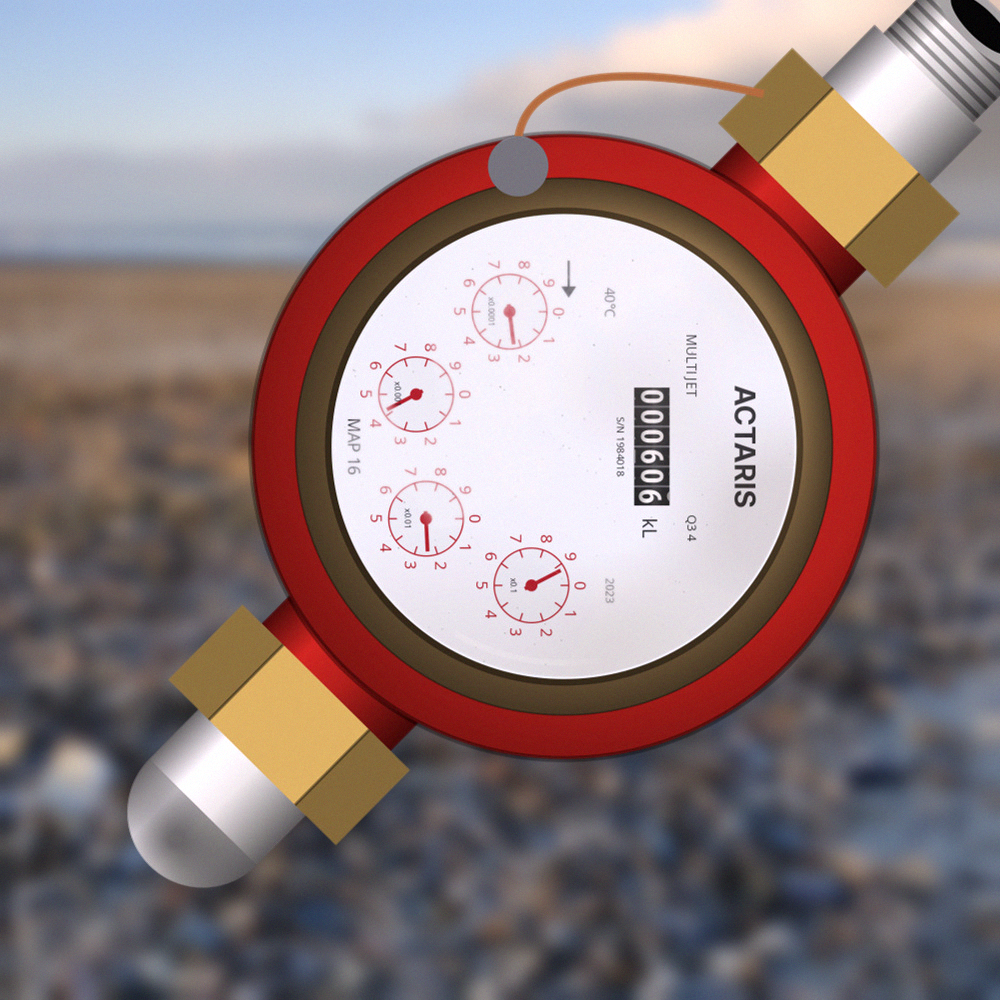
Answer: 605.9242 kL
